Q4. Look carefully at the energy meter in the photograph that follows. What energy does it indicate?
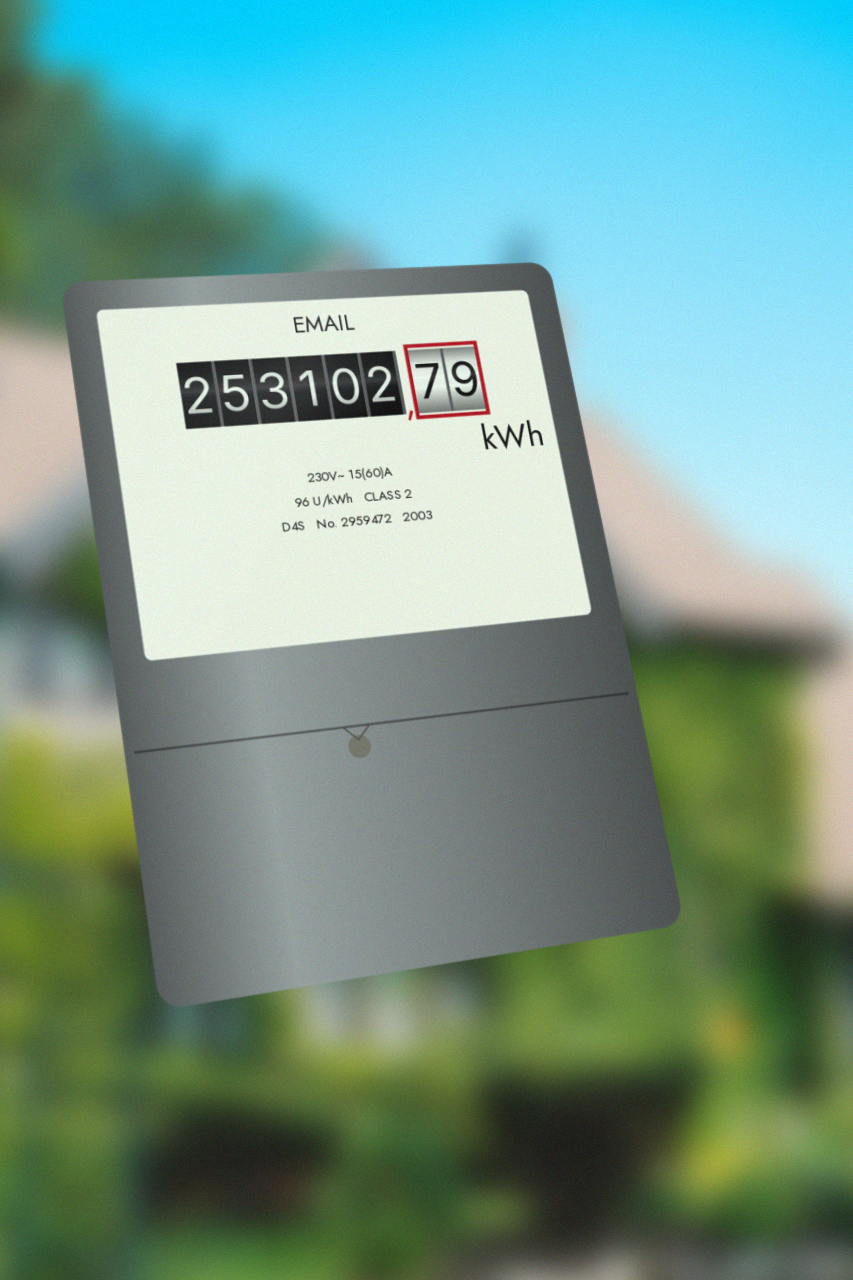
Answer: 253102.79 kWh
